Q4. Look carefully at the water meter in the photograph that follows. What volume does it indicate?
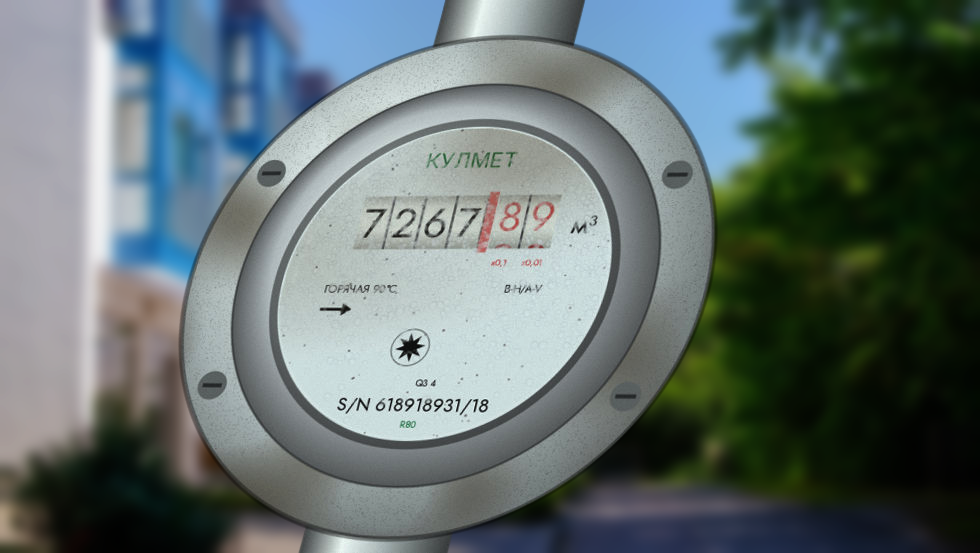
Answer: 7267.89 m³
